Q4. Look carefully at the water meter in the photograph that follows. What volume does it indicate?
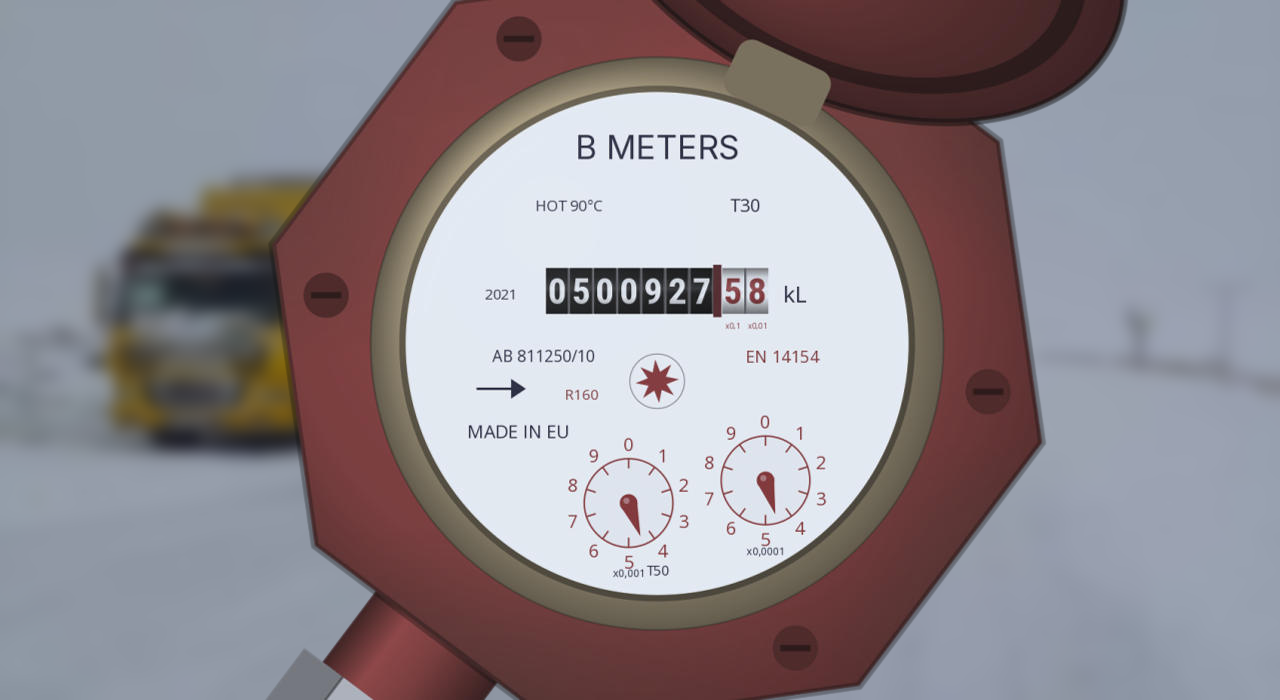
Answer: 500927.5844 kL
